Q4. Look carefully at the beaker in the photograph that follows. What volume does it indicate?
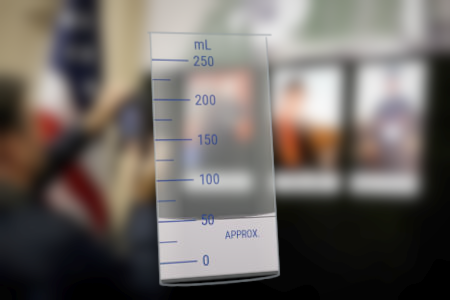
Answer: 50 mL
